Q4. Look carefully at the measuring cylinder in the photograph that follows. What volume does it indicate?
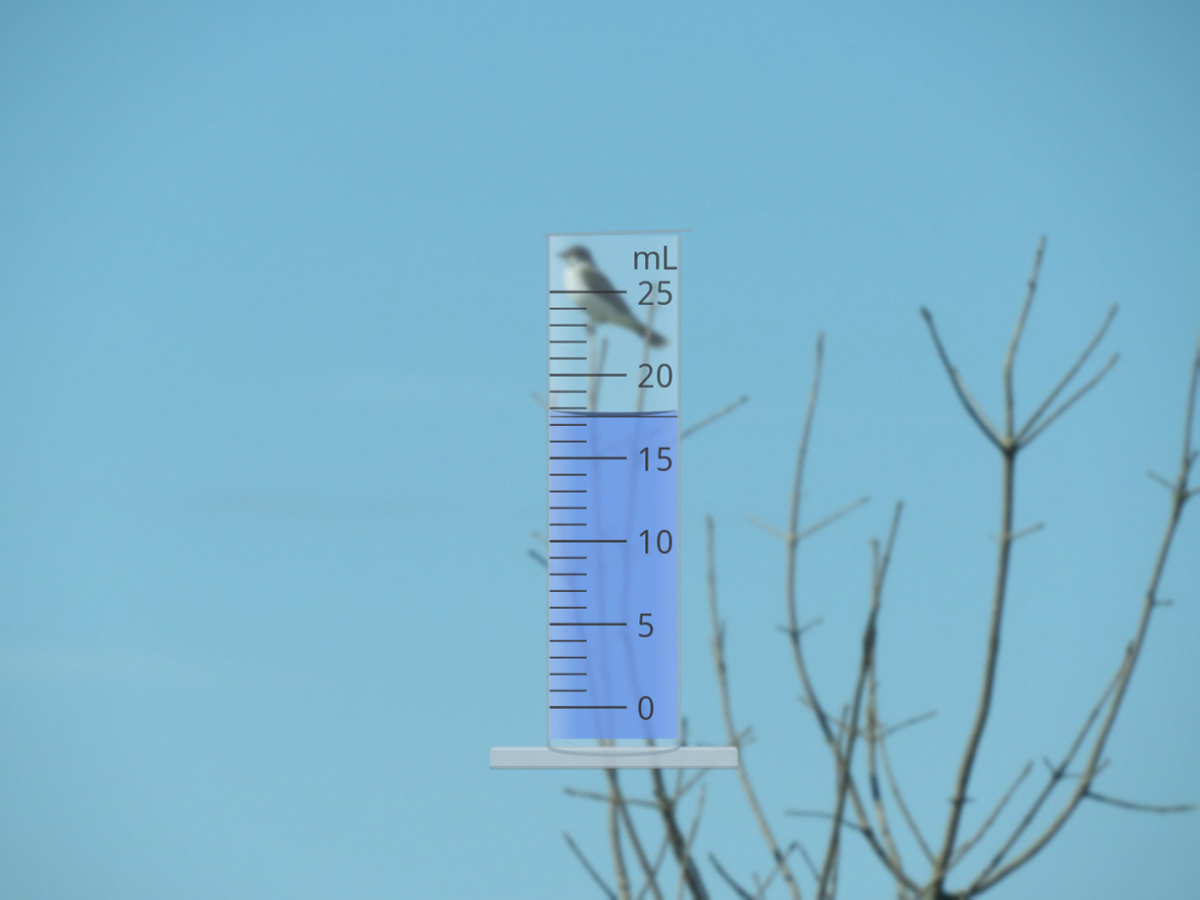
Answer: 17.5 mL
